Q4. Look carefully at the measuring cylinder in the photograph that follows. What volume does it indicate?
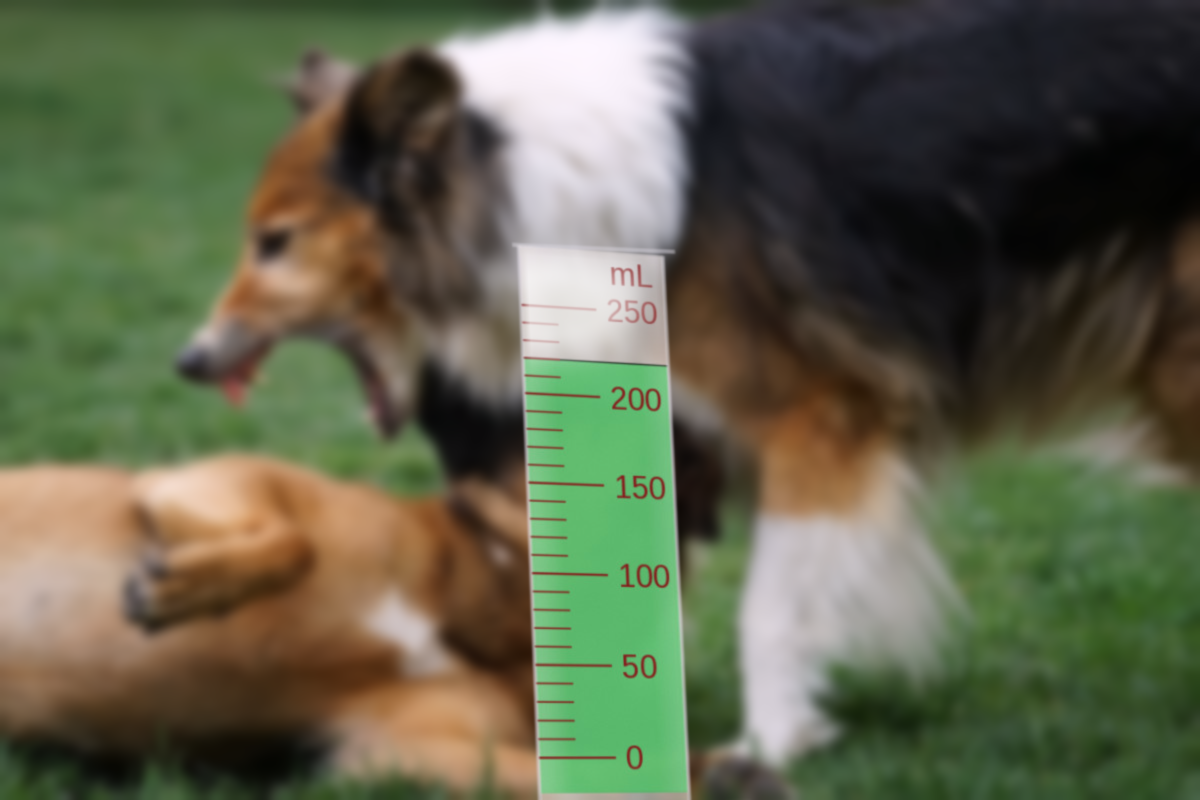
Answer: 220 mL
